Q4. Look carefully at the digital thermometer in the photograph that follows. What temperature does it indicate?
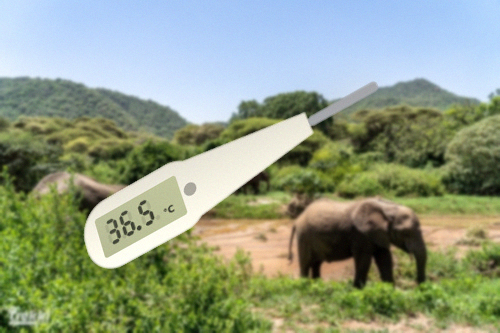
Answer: 36.5 °C
